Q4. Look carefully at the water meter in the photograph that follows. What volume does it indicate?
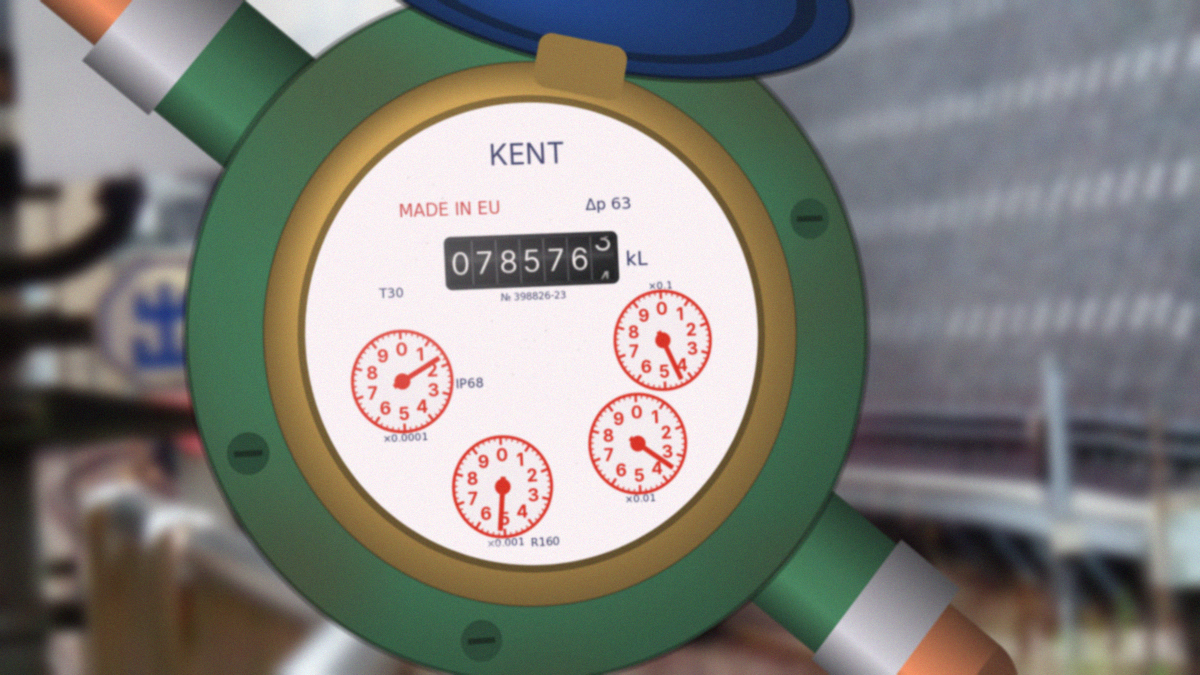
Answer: 785763.4351 kL
